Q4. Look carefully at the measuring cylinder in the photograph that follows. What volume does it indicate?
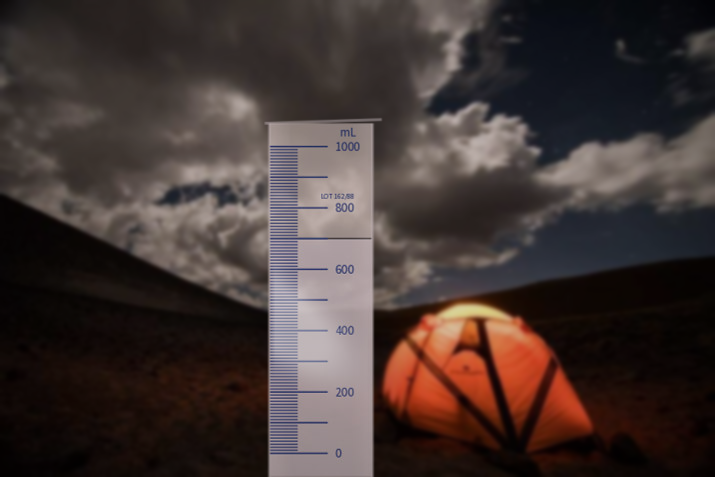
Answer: 700 mL
